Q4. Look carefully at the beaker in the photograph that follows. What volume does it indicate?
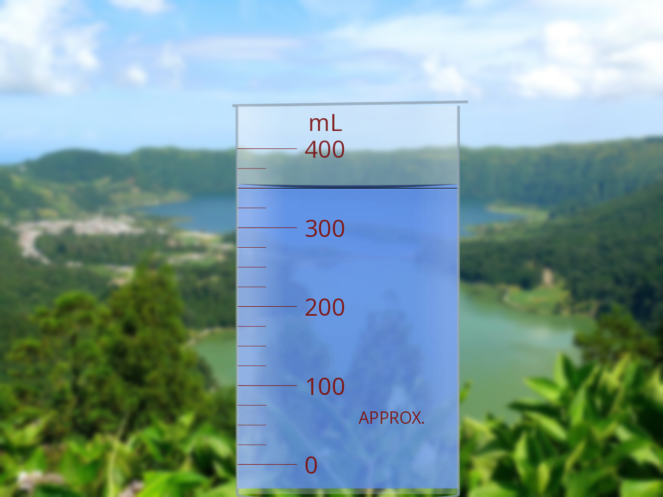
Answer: 350 mL
